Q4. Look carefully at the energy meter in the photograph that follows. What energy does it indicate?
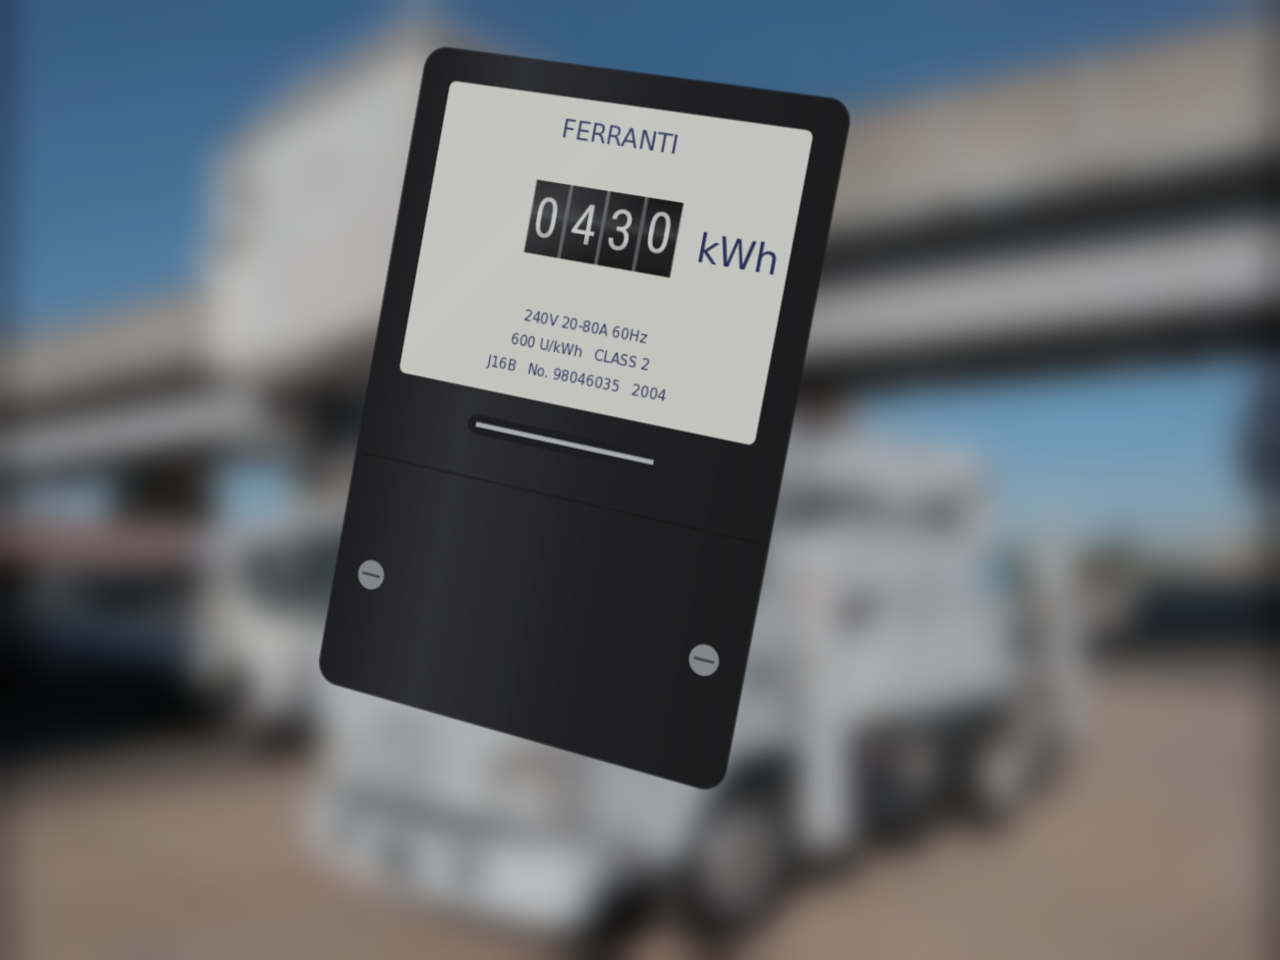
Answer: 430 kWh
